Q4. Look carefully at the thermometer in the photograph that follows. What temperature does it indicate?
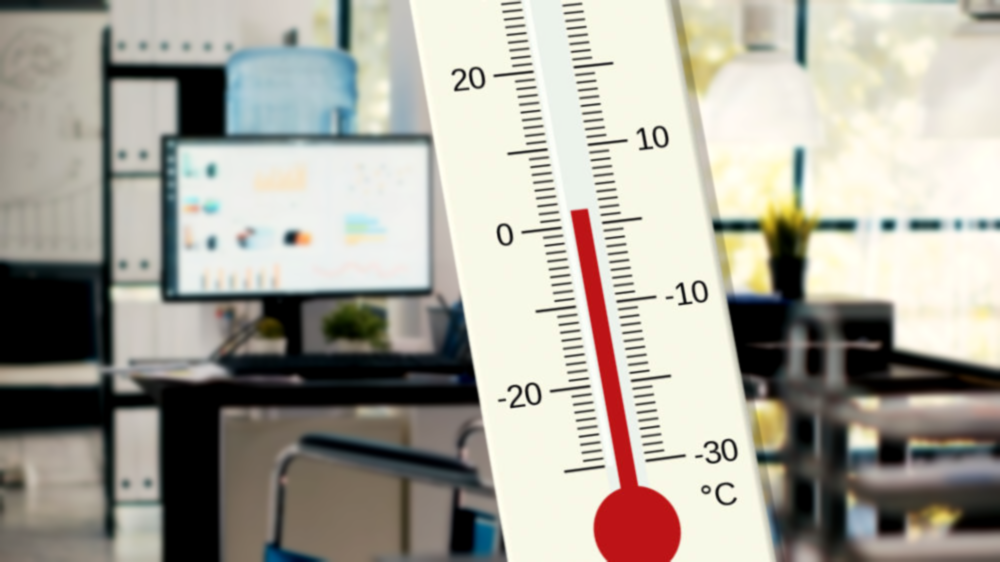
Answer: 2 °C
